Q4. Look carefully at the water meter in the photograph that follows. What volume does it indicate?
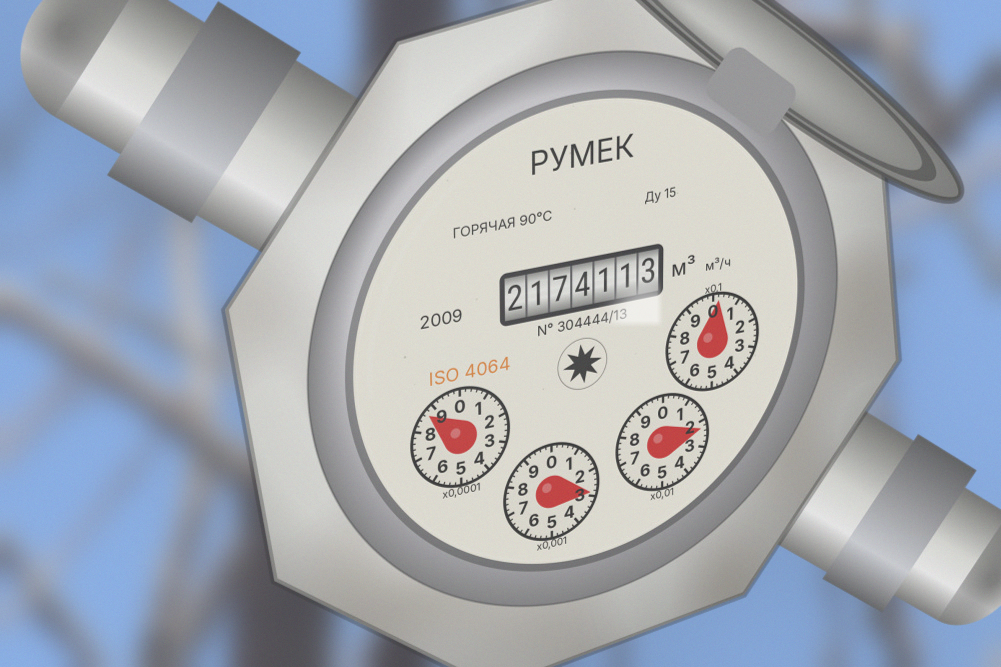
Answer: 2174113.0228 m³
